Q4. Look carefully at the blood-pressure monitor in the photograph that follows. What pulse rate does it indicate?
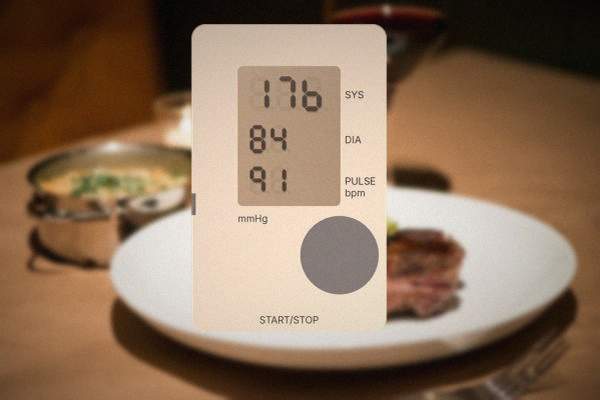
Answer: 91 bpm
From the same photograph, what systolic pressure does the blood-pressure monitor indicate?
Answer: 176 mmHg
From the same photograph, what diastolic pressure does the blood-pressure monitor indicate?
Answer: 84 mmHg
